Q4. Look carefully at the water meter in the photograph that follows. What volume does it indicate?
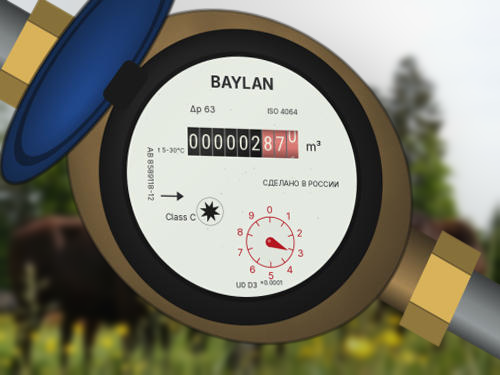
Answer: 2.8703 m³
